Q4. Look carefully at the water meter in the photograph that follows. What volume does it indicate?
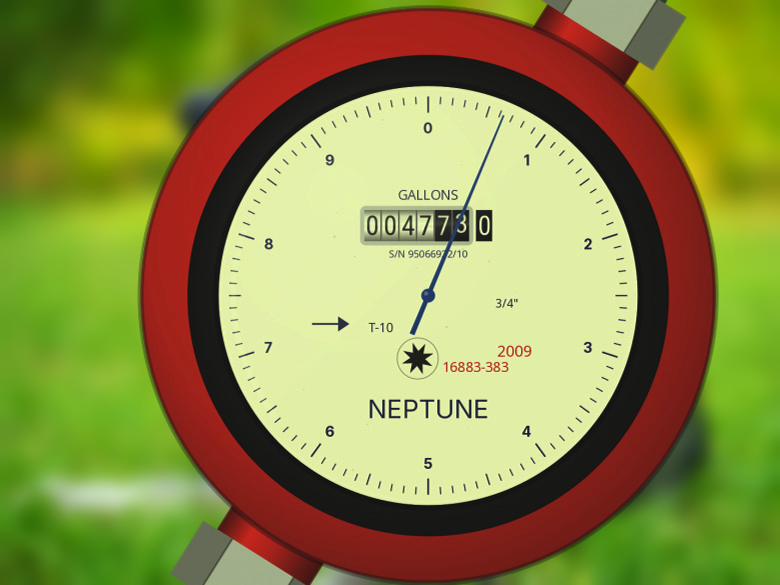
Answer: 47730.6 gal
